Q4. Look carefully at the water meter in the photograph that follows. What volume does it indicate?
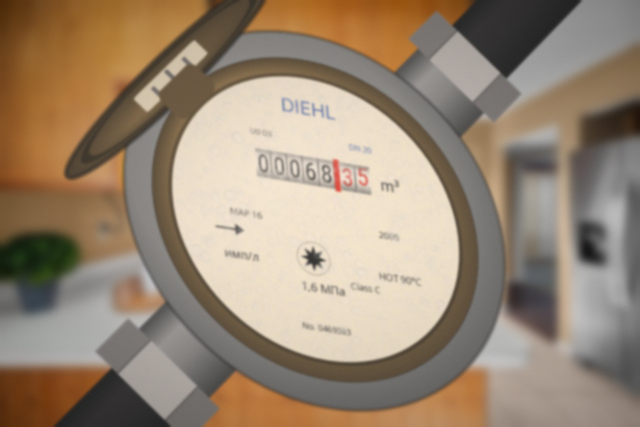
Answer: 68.35 m³
